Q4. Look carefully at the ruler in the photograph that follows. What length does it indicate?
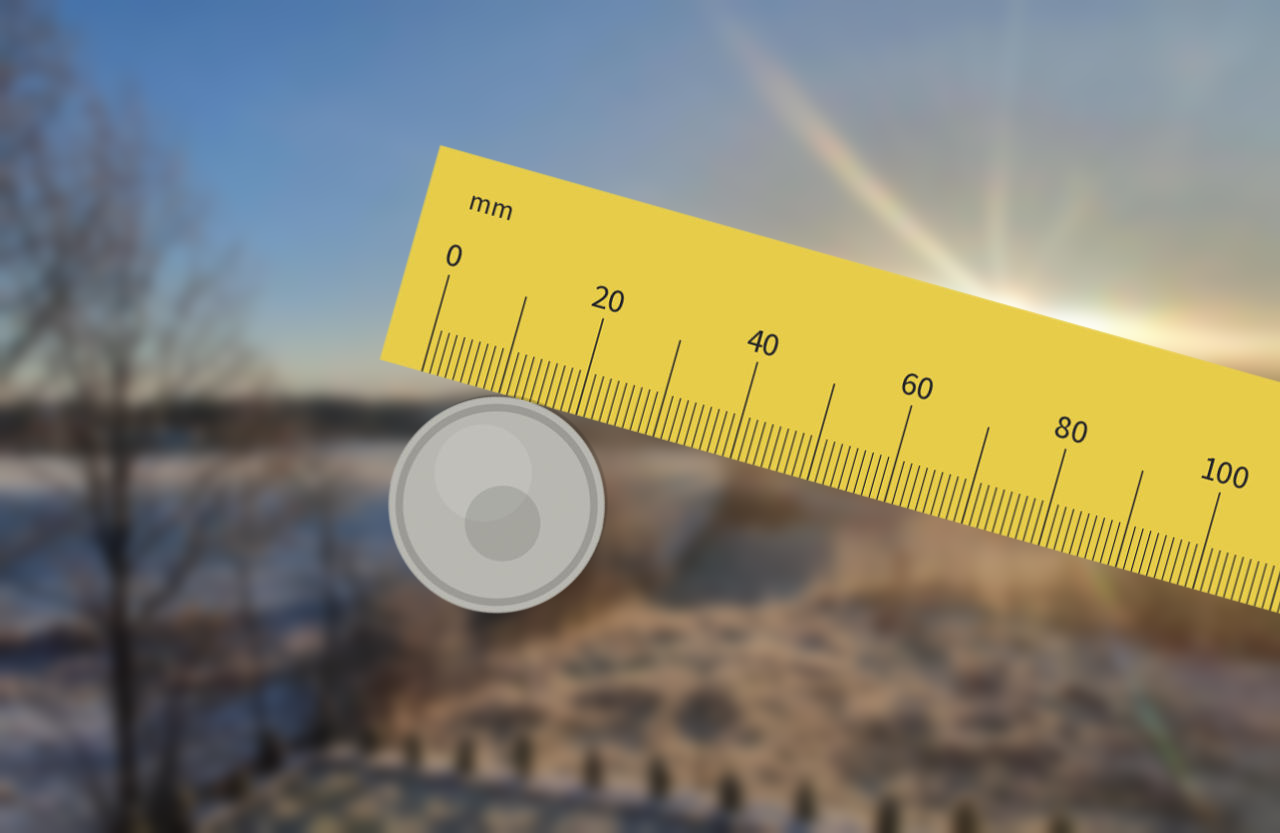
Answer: 27 mm
